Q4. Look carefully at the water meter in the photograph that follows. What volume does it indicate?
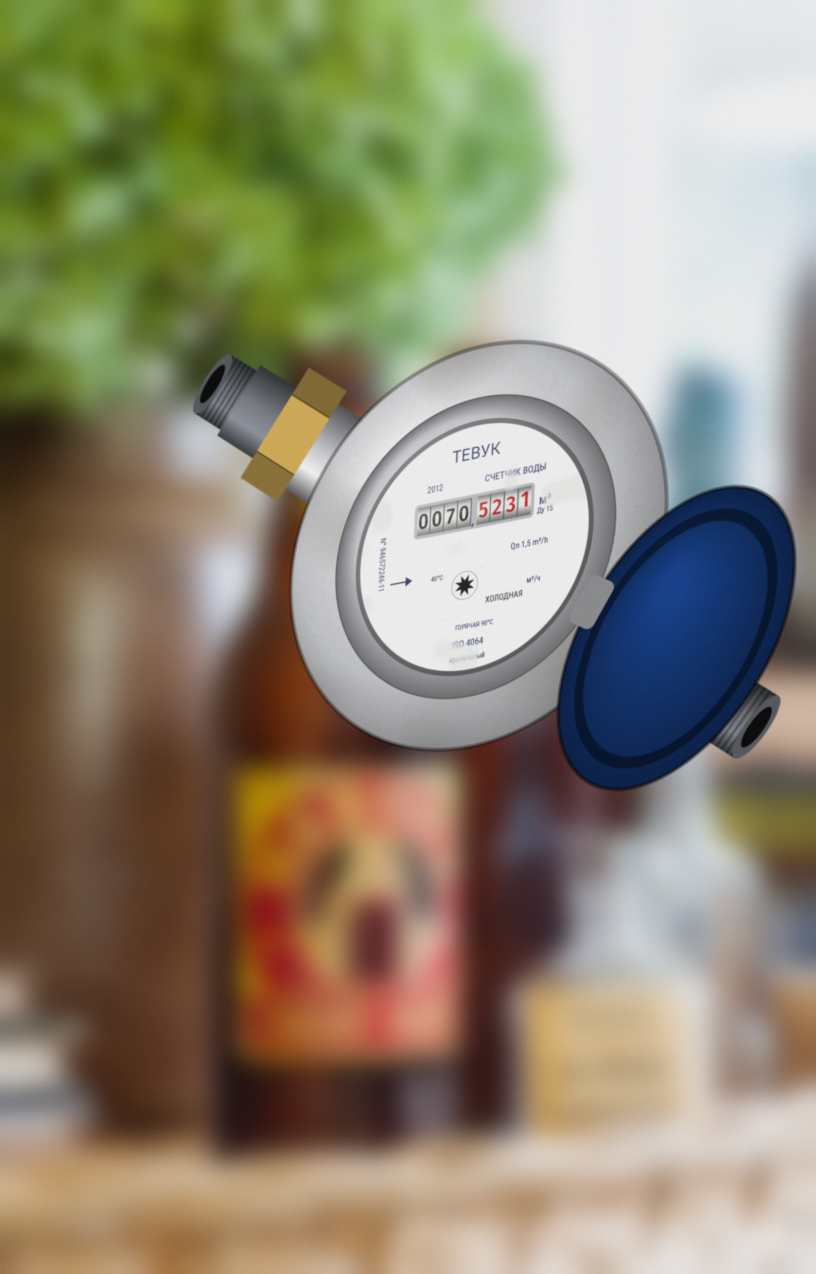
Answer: 70.5231 m³
